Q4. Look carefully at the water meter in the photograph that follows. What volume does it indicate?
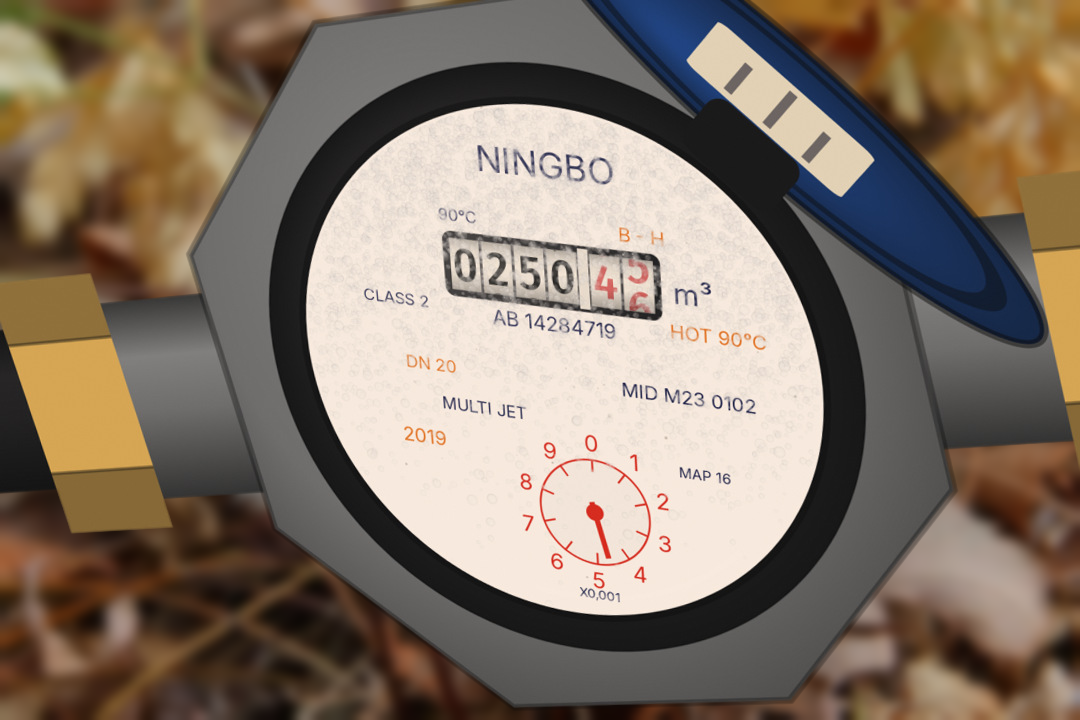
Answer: 250.454 m³
